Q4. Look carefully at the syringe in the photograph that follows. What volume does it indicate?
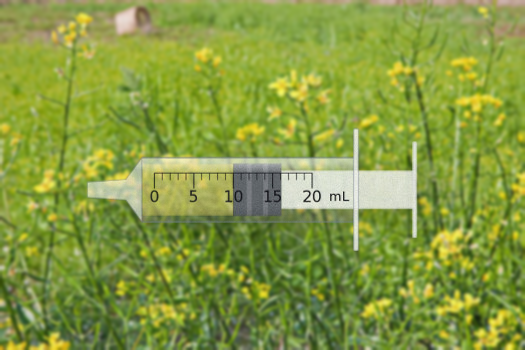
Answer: 10 mL
